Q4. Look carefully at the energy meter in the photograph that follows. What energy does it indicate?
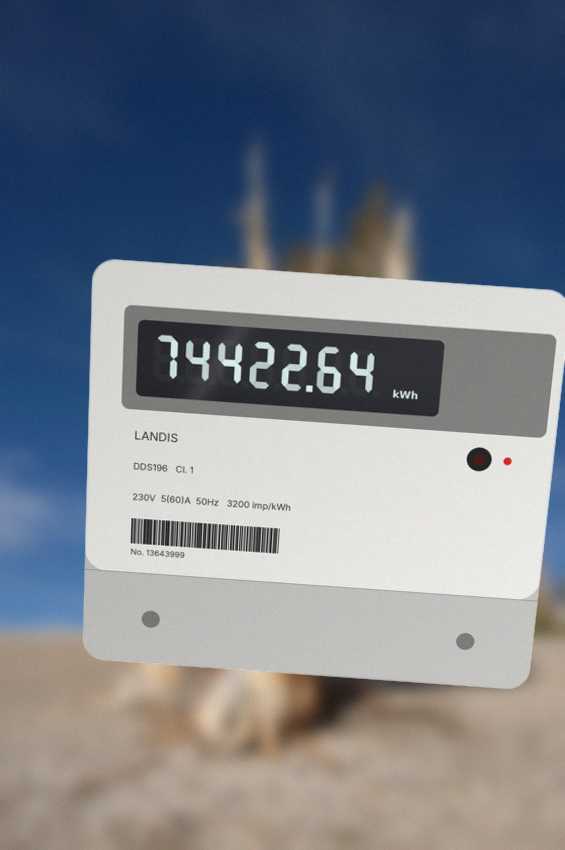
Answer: 74422.64 kWh
